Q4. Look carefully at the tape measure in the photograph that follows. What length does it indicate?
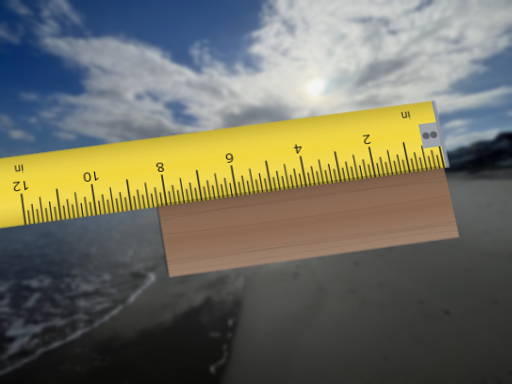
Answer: 8.25 in
